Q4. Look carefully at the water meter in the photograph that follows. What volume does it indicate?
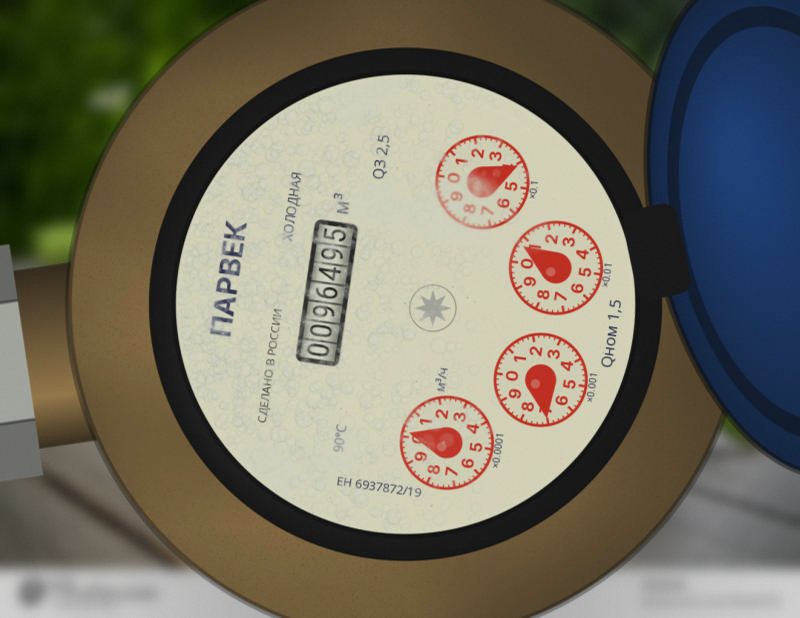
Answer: 96495.4070 m³
